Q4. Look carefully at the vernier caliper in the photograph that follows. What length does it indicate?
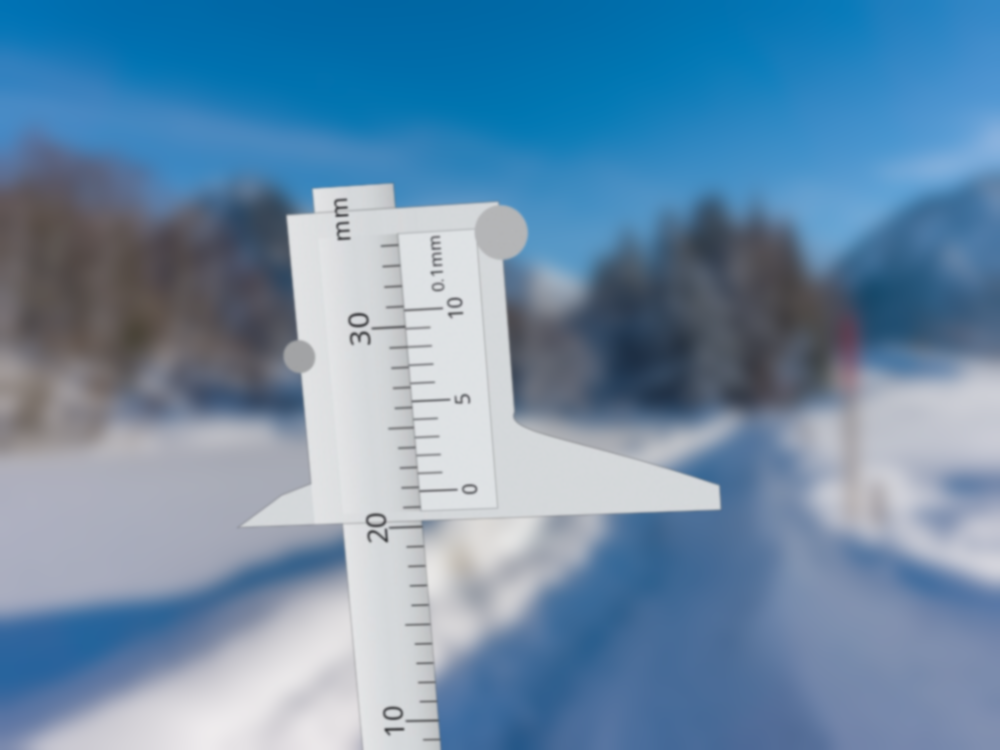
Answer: 21.8 mm
